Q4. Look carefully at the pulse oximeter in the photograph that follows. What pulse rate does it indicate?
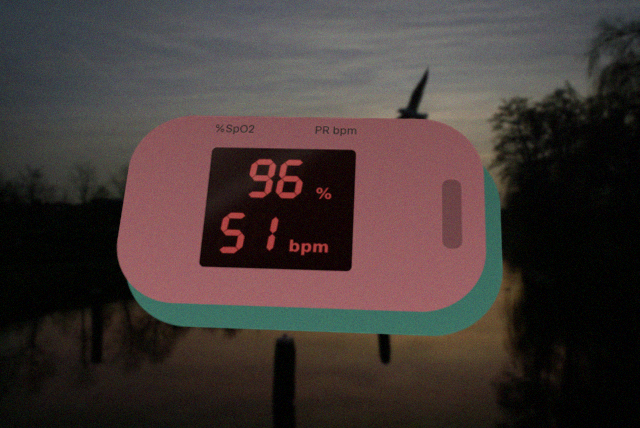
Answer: 51 bpm
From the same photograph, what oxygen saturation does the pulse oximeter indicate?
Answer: 96 %
